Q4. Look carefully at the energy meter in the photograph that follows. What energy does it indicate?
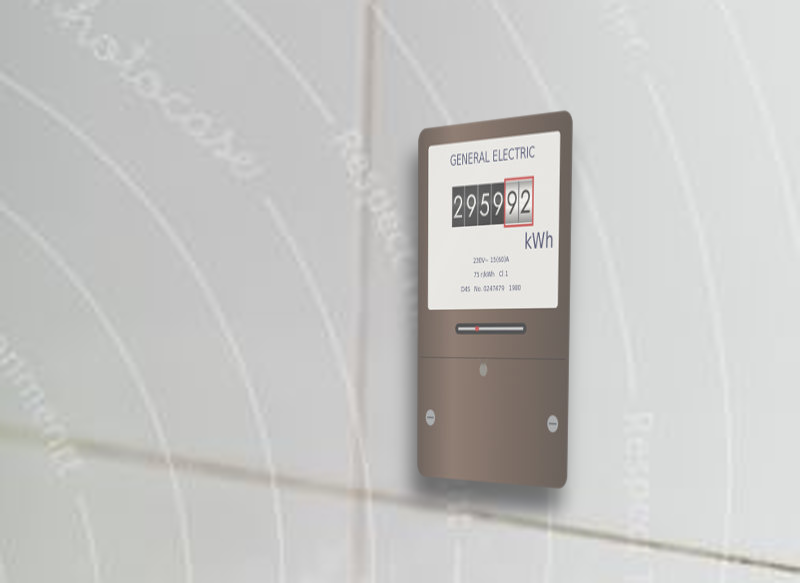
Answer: 2959.92 kWh
